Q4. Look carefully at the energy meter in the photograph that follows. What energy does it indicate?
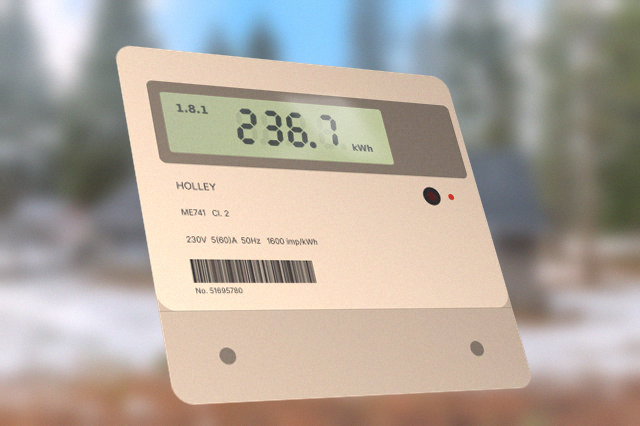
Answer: 236.7 kWh
